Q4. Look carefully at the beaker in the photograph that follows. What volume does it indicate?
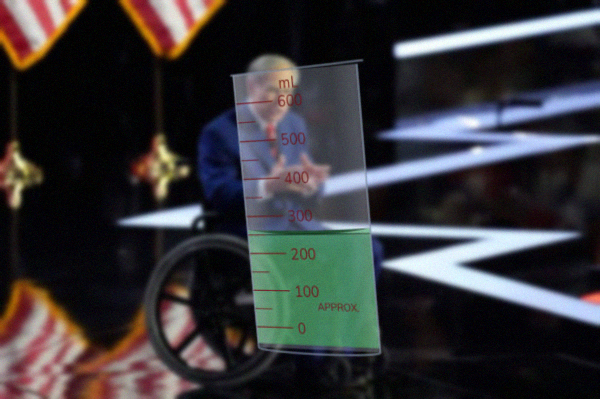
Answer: 250 mL
